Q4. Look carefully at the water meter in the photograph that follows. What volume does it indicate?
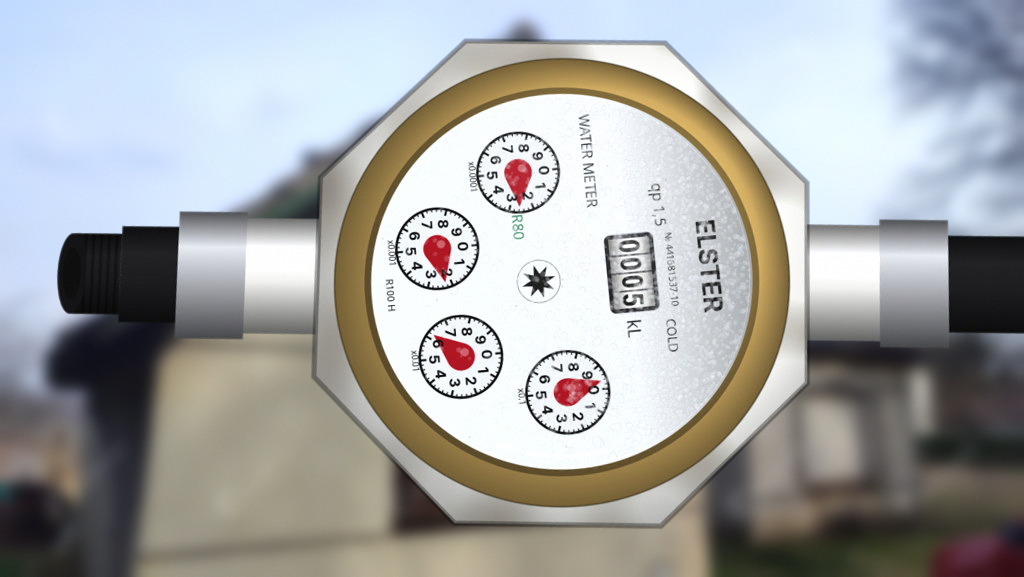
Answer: 4.9622 kL
